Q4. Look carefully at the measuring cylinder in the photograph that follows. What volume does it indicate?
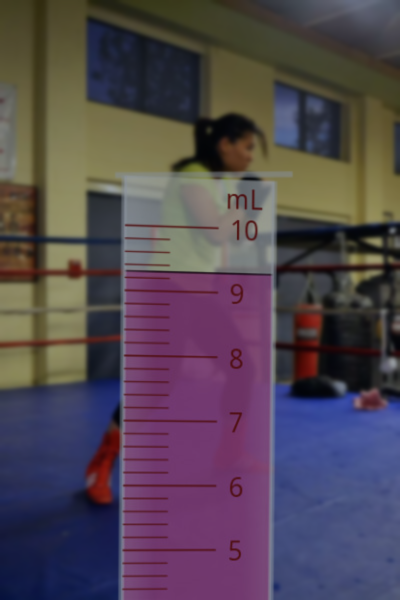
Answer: 9.3 mL
